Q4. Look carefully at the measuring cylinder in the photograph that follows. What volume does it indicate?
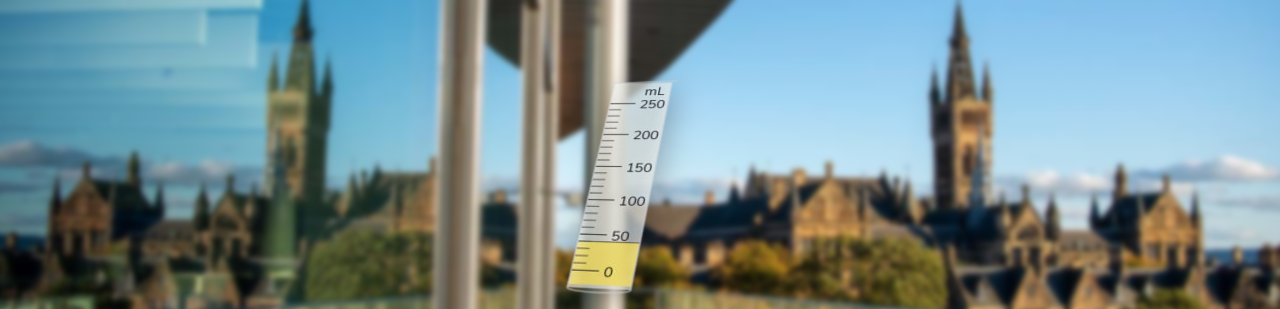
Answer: 40 mL
